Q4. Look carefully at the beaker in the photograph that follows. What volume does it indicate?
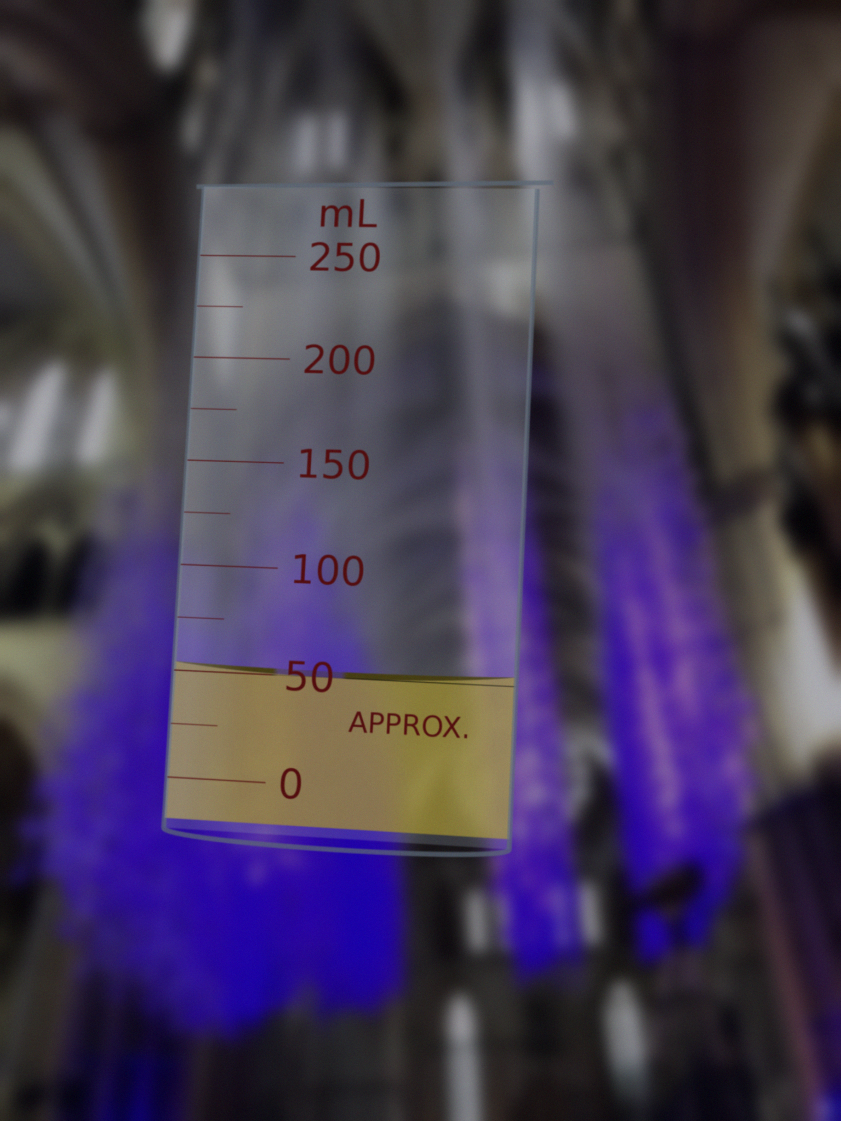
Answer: 50 mL
